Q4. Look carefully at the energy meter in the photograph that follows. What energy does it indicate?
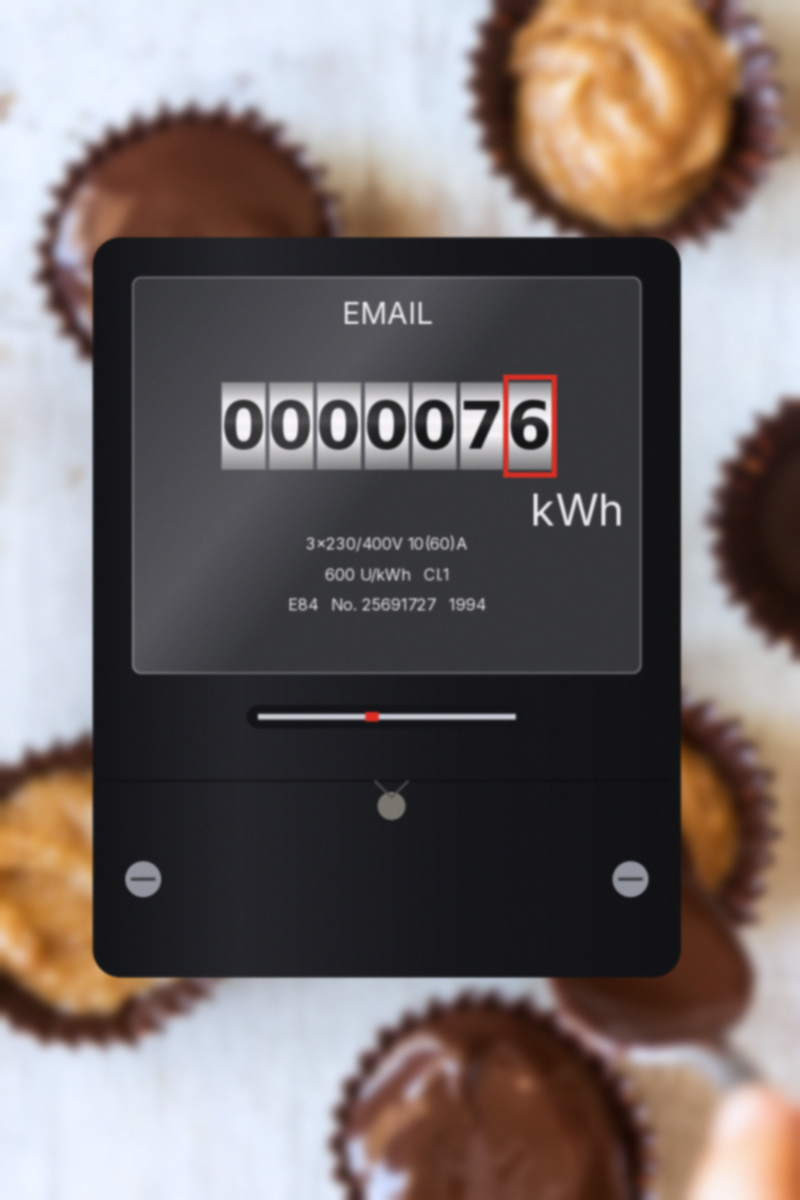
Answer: 7.6 kWh
